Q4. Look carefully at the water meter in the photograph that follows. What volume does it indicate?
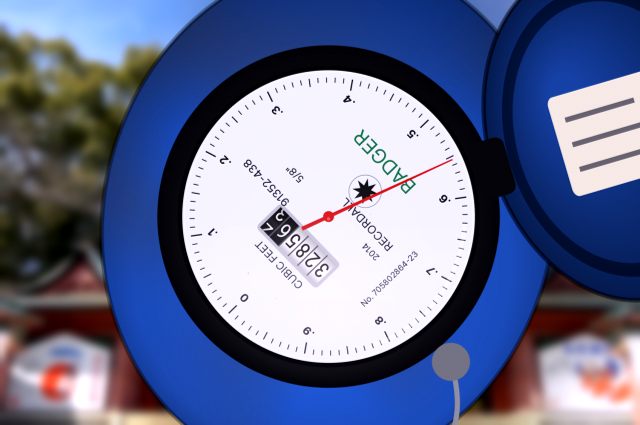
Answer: 328562.55 ft³
